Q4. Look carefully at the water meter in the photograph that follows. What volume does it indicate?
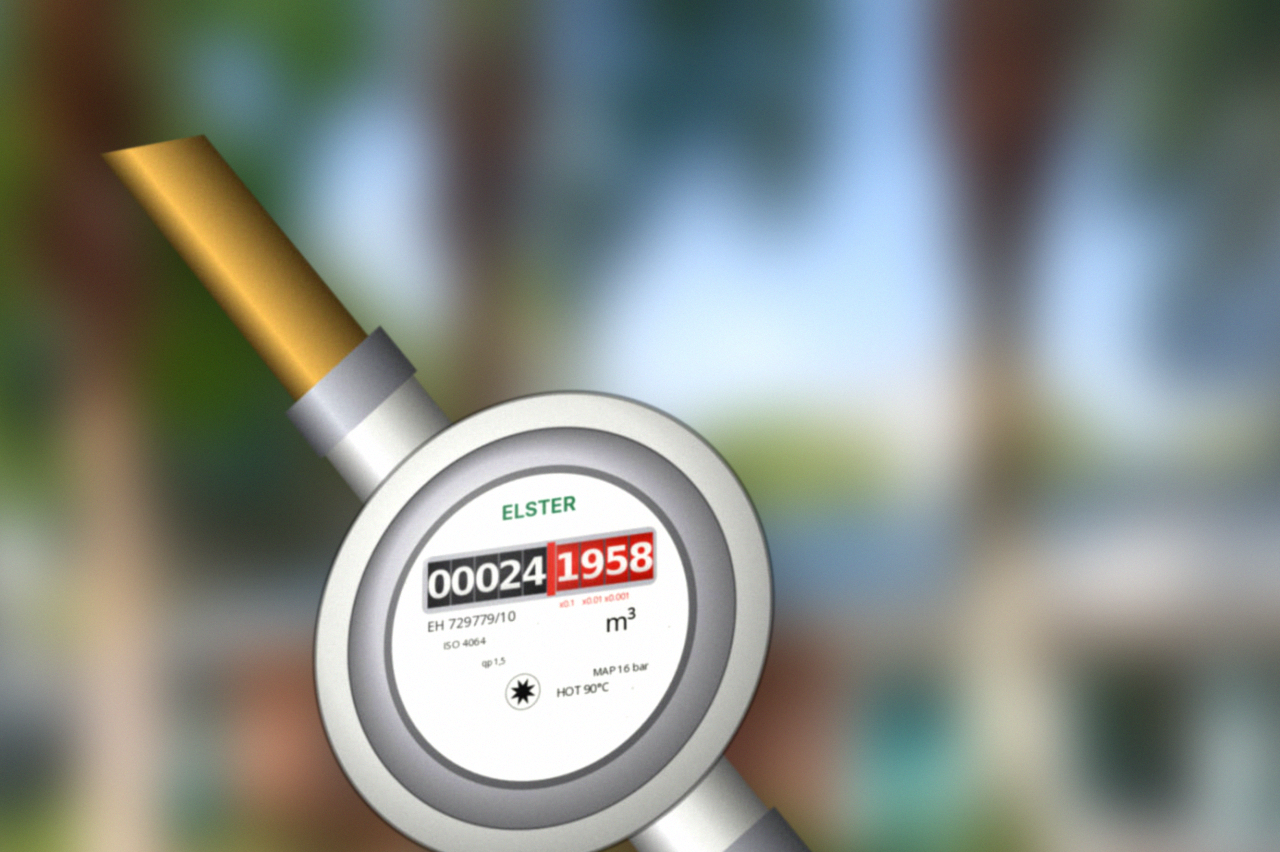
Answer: 24.1958 m³
